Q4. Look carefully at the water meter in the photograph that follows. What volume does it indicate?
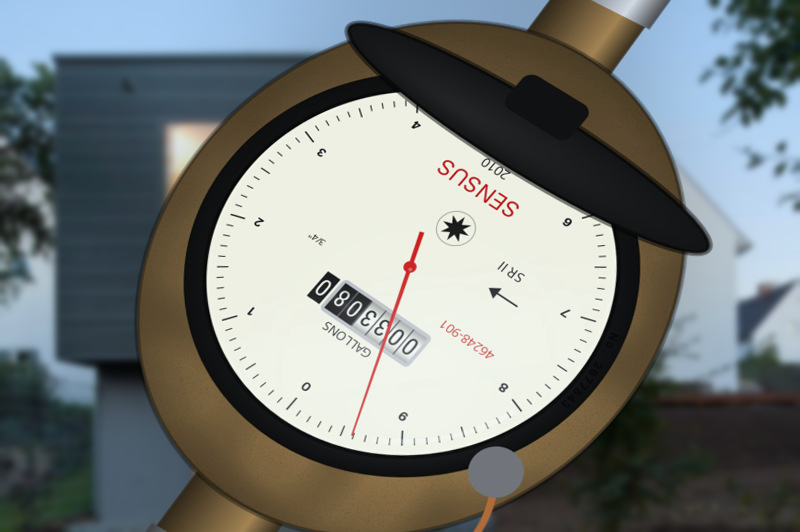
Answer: 33079.4 gal
